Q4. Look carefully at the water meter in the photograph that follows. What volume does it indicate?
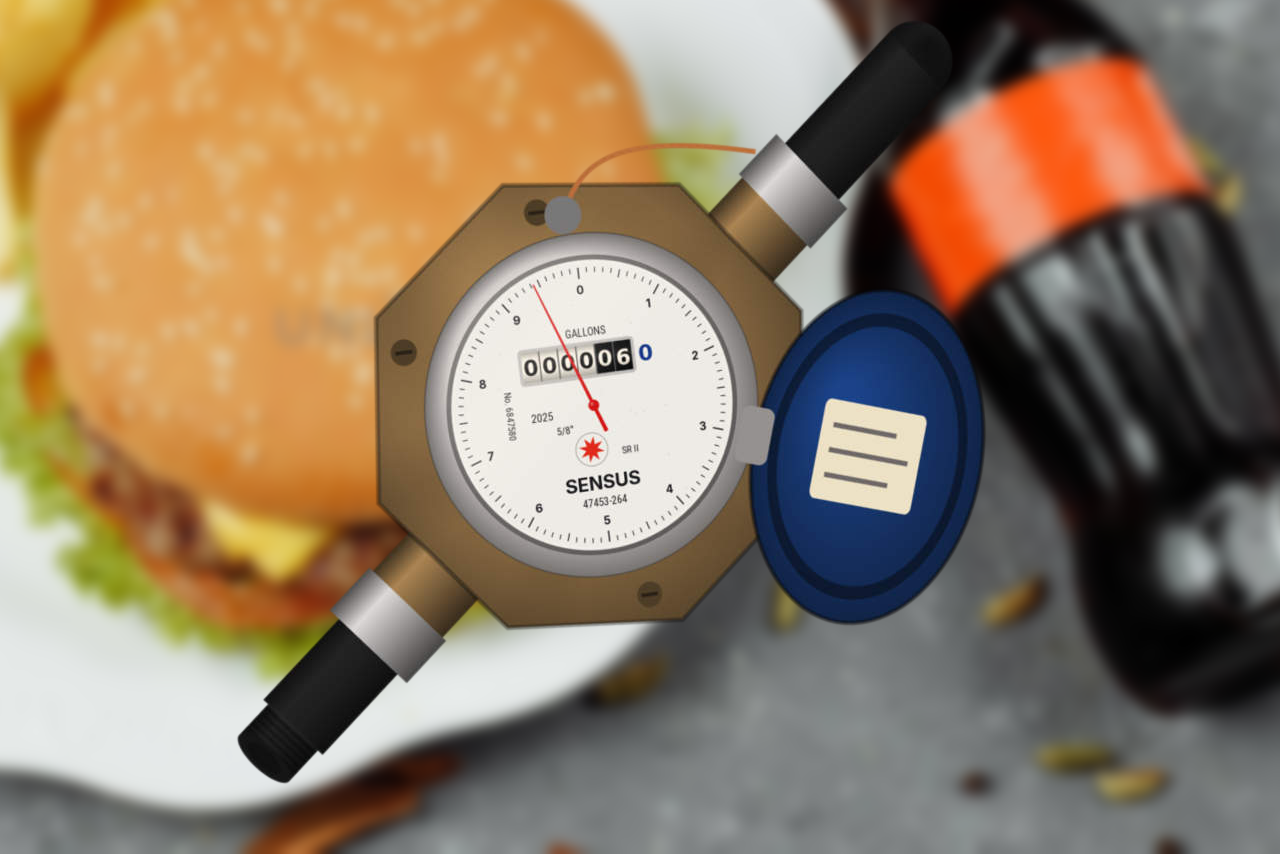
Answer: 59.4 gal
